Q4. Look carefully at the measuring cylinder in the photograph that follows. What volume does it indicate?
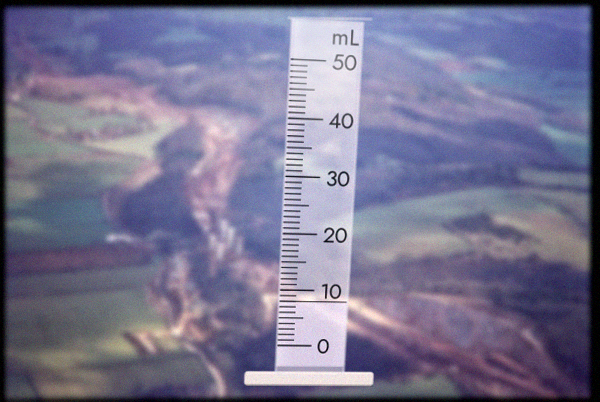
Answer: 8 mL
